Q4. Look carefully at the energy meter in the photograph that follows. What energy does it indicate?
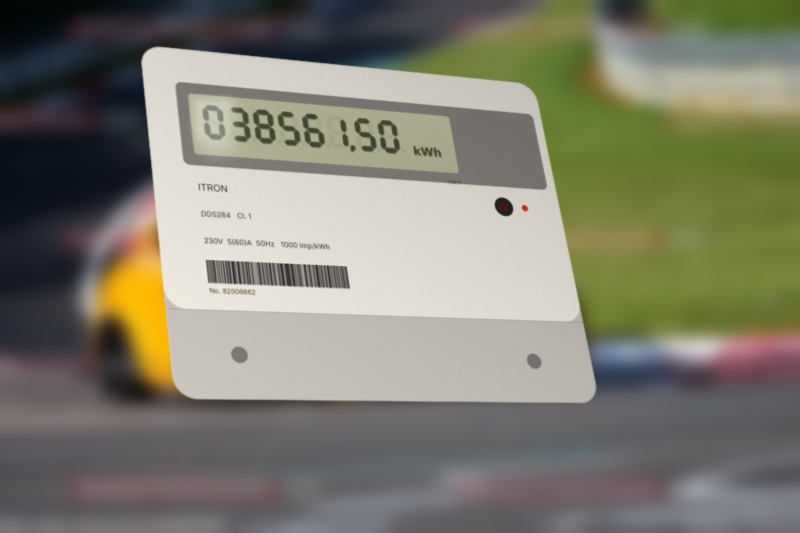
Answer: 38561.50 kWh
